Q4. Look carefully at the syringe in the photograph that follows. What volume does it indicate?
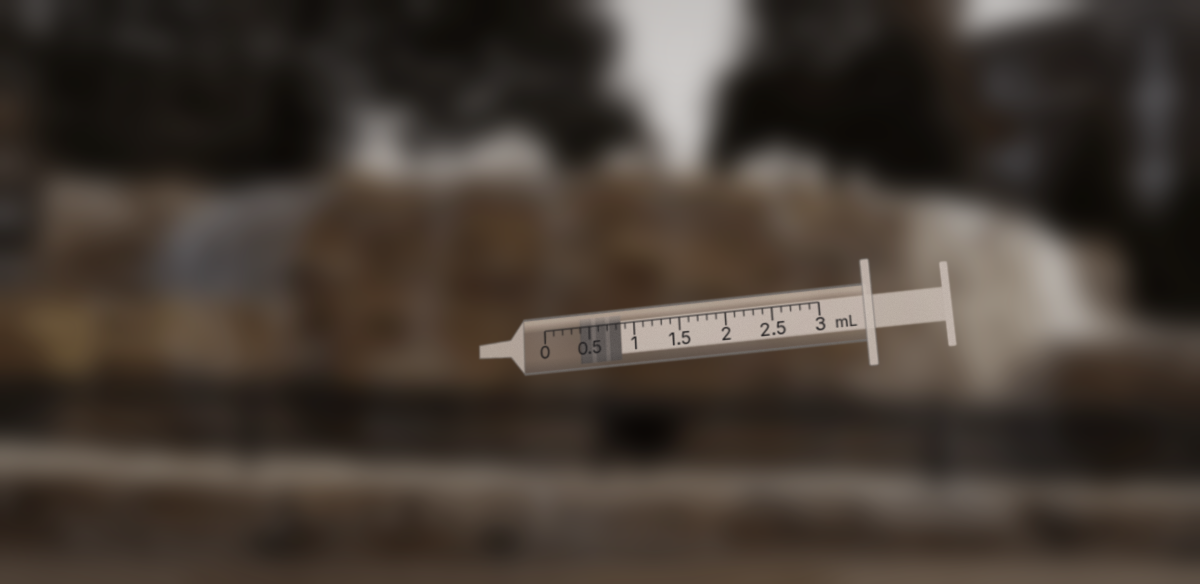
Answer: 0.4 mL
